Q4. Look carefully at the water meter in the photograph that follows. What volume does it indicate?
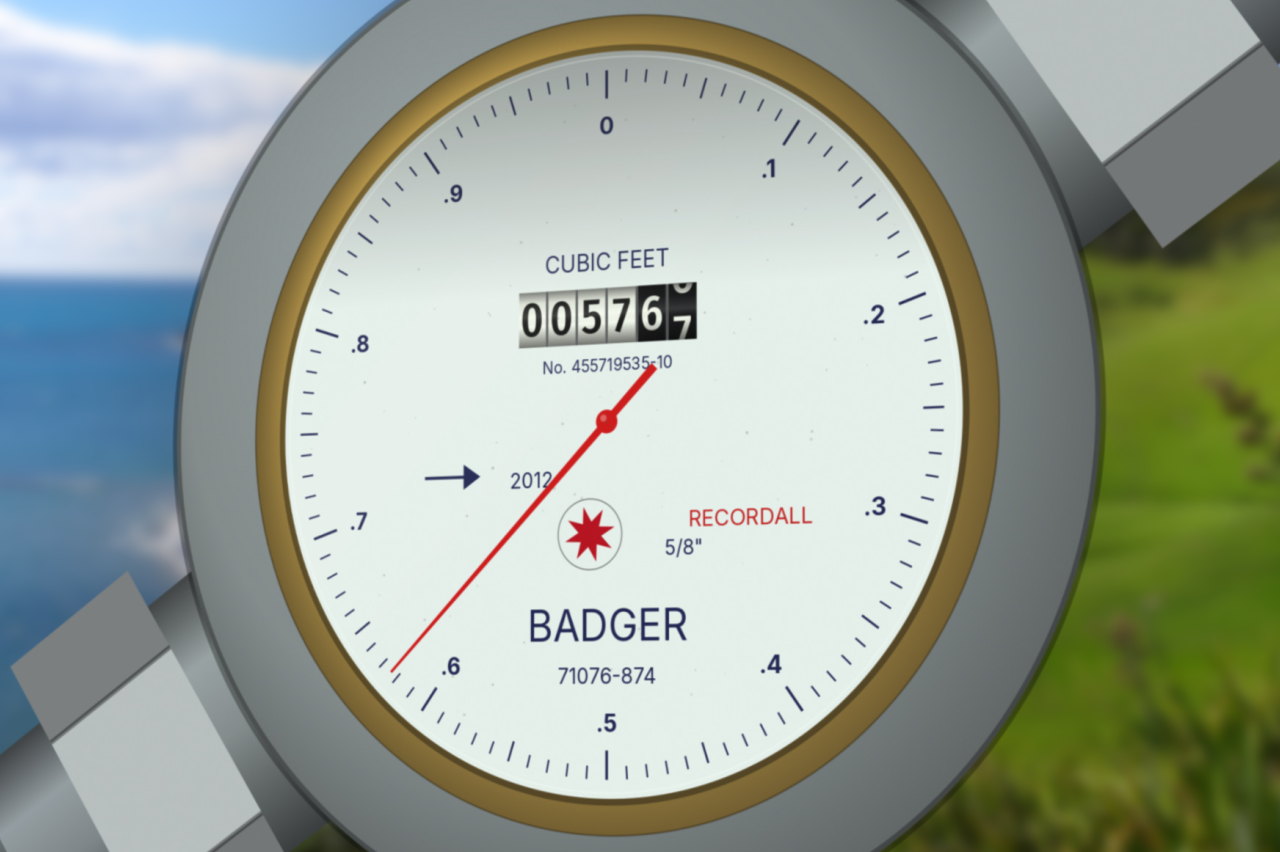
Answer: 5766.62 ft³
